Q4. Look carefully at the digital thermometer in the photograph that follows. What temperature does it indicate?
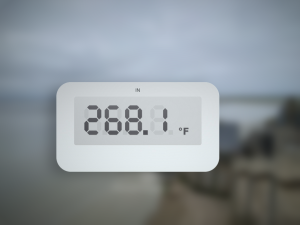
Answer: 268.1 °F
